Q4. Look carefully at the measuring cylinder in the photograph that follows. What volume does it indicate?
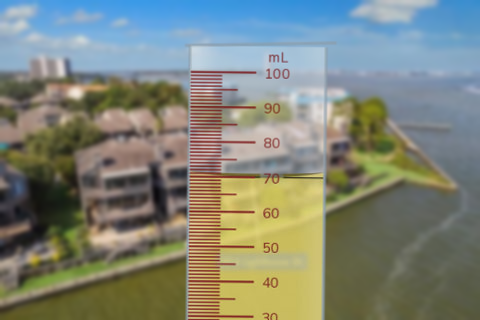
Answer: 70 mL
